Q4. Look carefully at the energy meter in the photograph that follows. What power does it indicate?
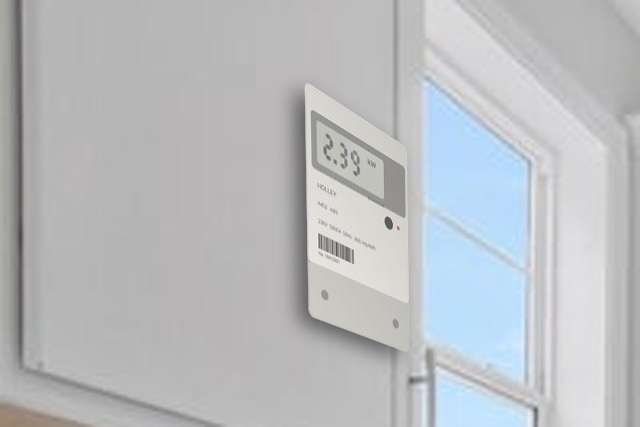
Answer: 2.39 kW
